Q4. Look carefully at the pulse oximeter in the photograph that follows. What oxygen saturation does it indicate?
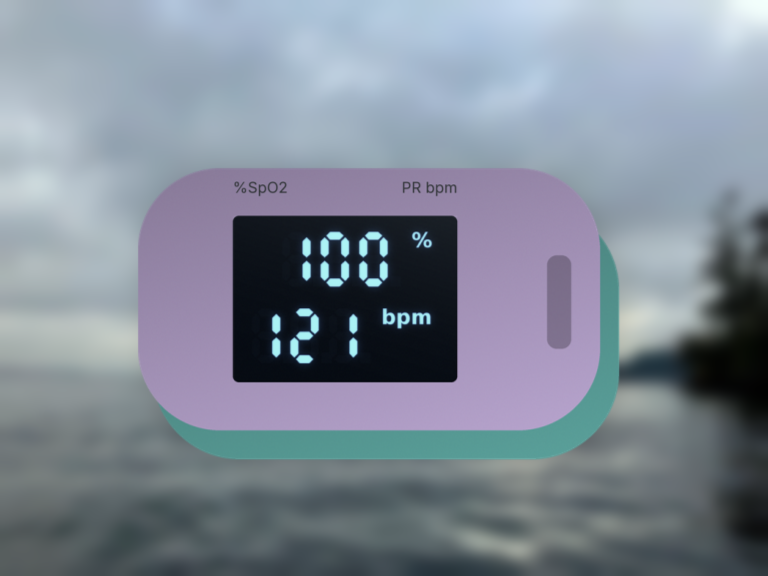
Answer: 100 %
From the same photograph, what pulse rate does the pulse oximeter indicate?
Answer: 121 bpm
